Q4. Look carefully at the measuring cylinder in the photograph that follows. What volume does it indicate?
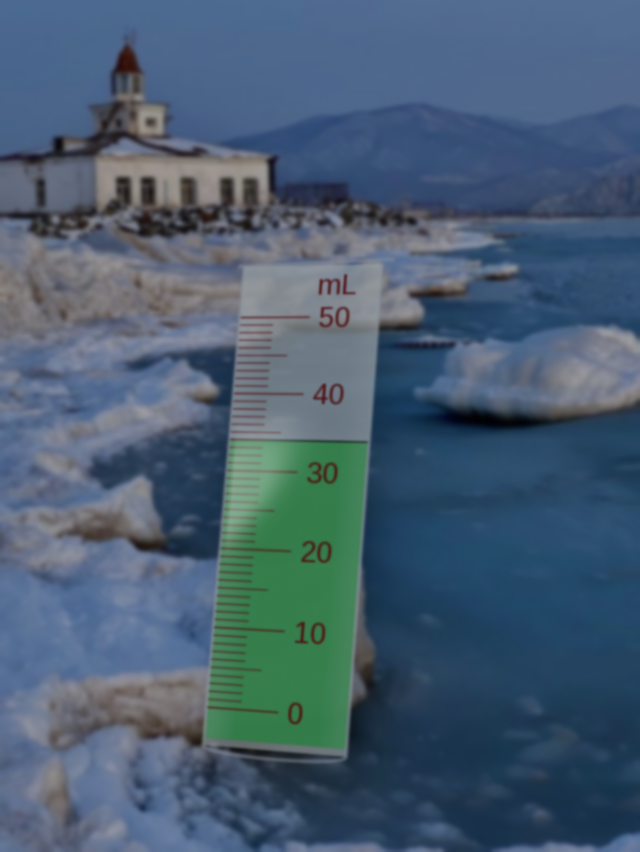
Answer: 34 mL
